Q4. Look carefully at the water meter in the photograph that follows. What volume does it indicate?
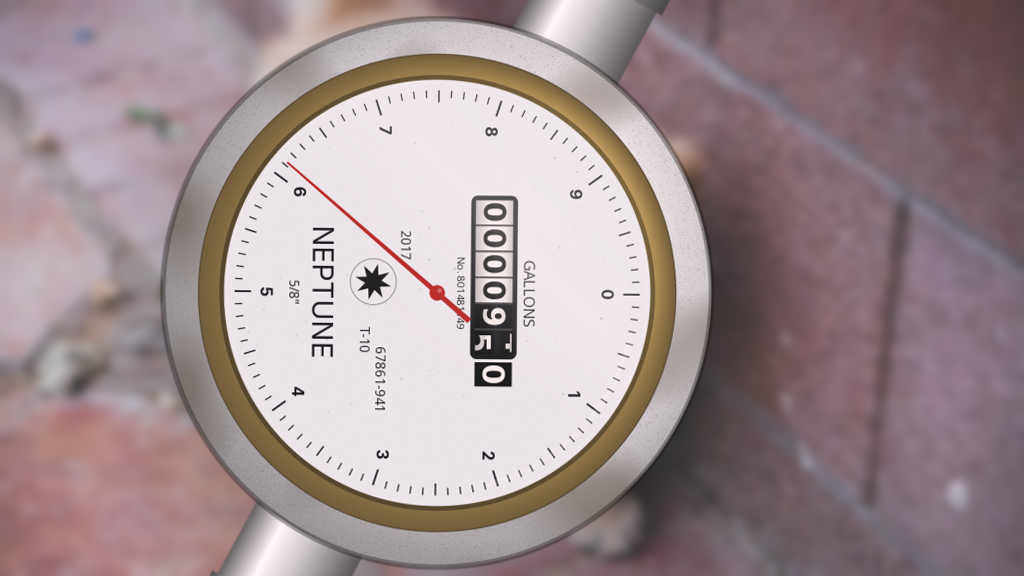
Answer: 946.1 gal
